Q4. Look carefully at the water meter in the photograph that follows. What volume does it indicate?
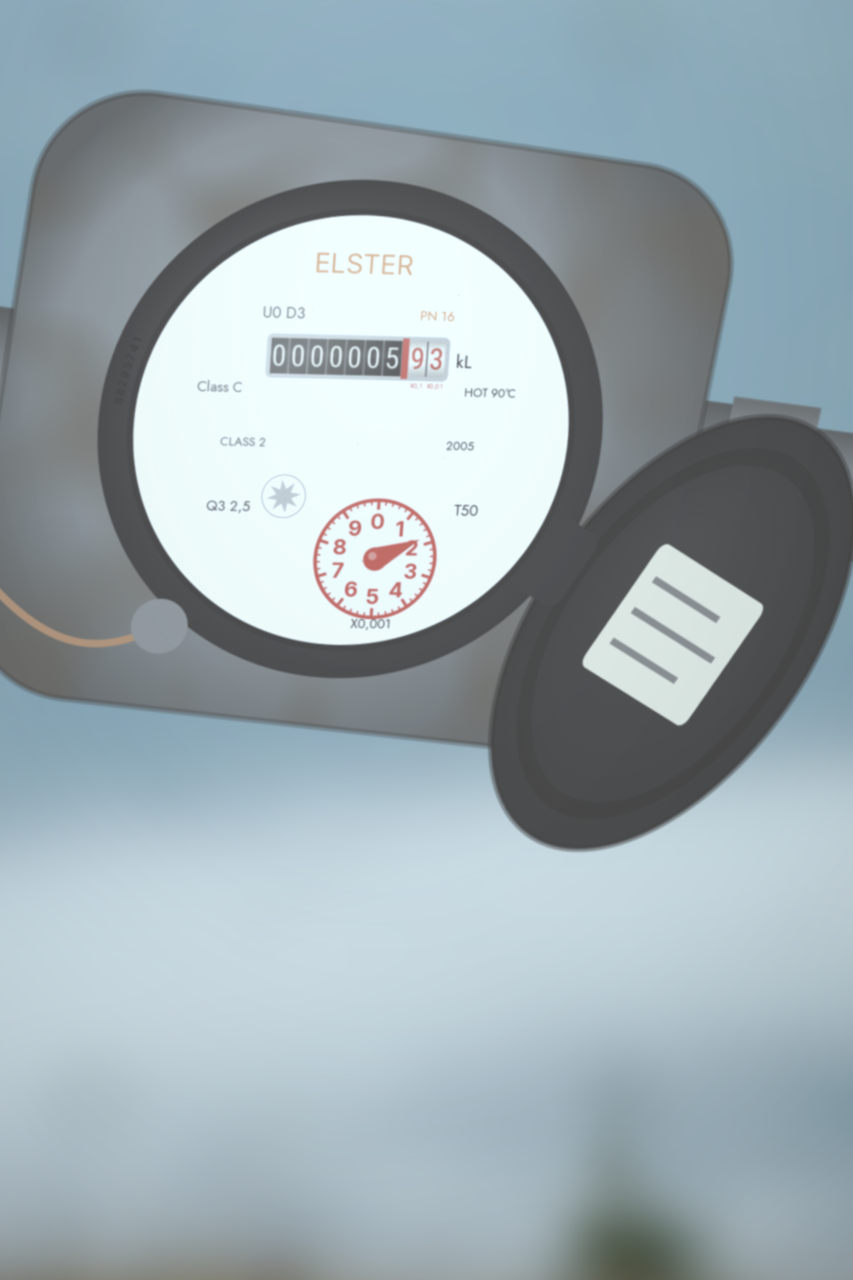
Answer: 5.931 kL
